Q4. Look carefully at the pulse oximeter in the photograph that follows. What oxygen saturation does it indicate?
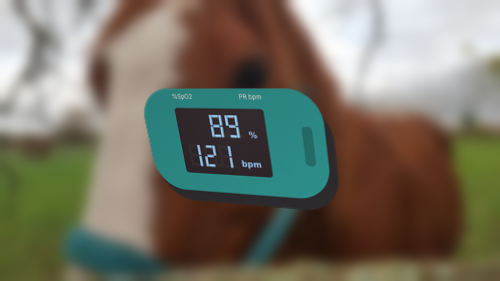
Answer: 89 %
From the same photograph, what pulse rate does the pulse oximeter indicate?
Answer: 121 bpm
